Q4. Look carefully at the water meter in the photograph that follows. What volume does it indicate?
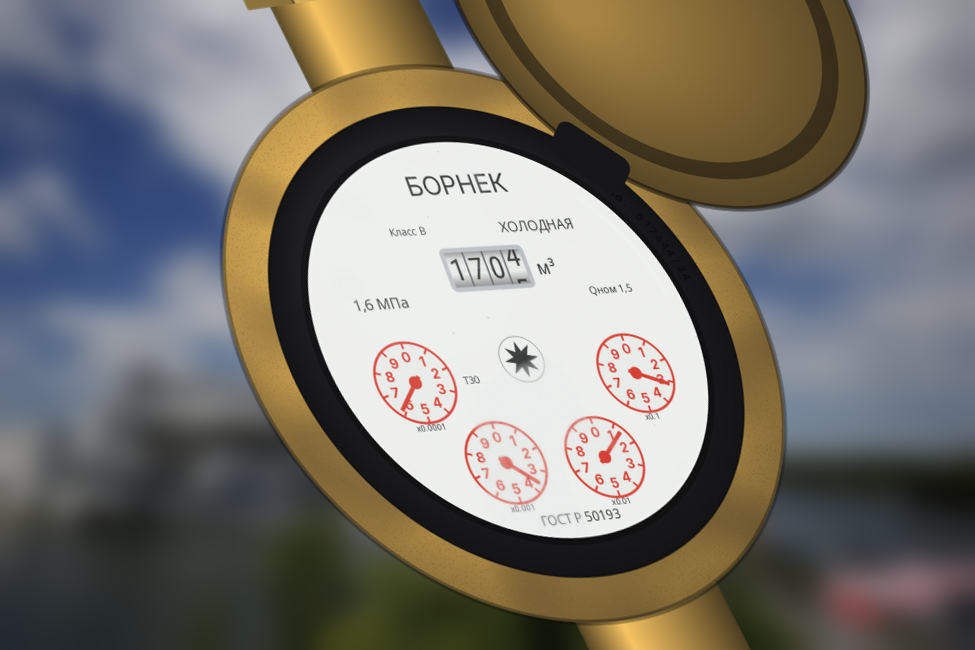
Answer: 1704.3136 m³
